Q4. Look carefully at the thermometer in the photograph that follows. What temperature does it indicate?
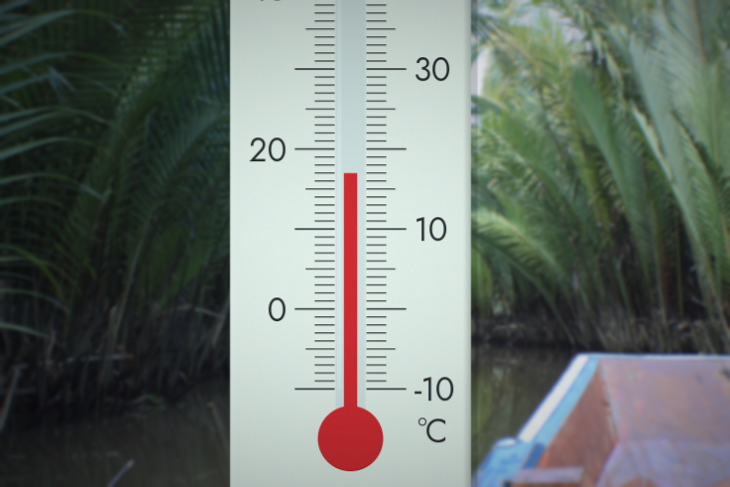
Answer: 17 °C
